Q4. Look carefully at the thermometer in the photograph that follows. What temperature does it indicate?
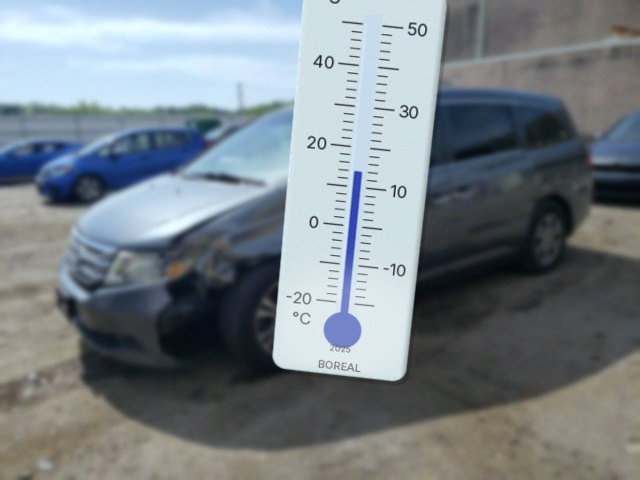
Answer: 14 °C
